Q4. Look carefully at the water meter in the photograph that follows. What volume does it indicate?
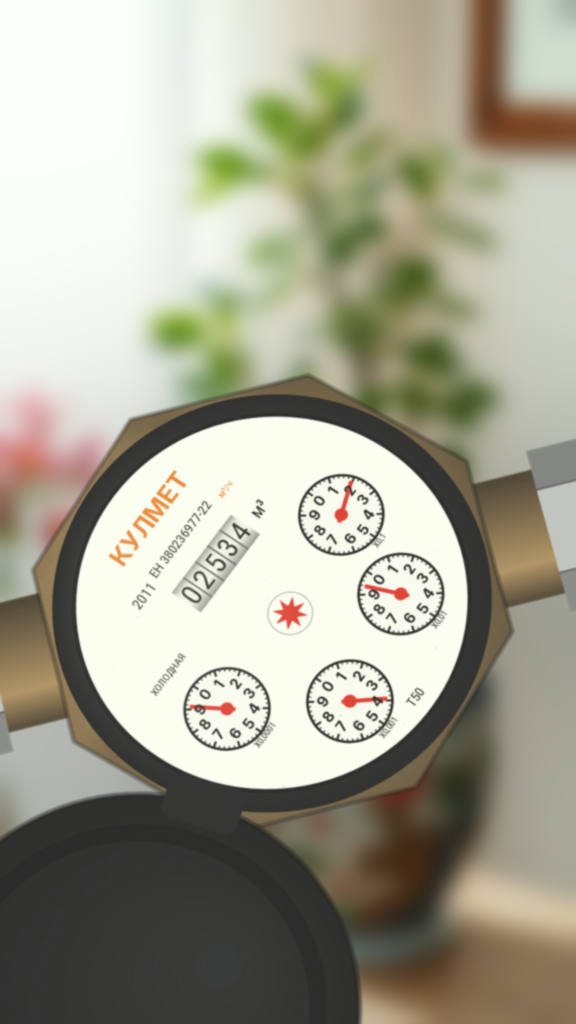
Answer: 2534.1939 m³
